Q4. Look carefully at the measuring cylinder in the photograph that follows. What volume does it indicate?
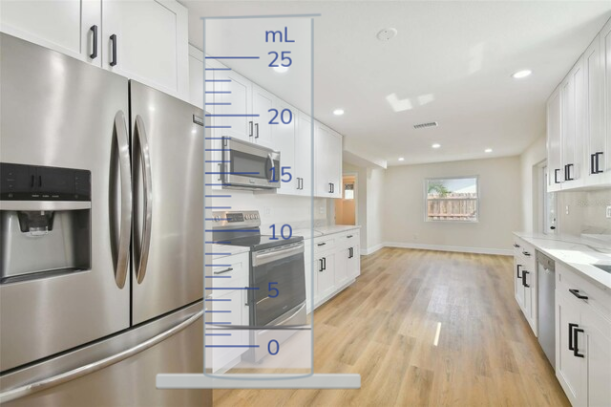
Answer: 1.5 mL
